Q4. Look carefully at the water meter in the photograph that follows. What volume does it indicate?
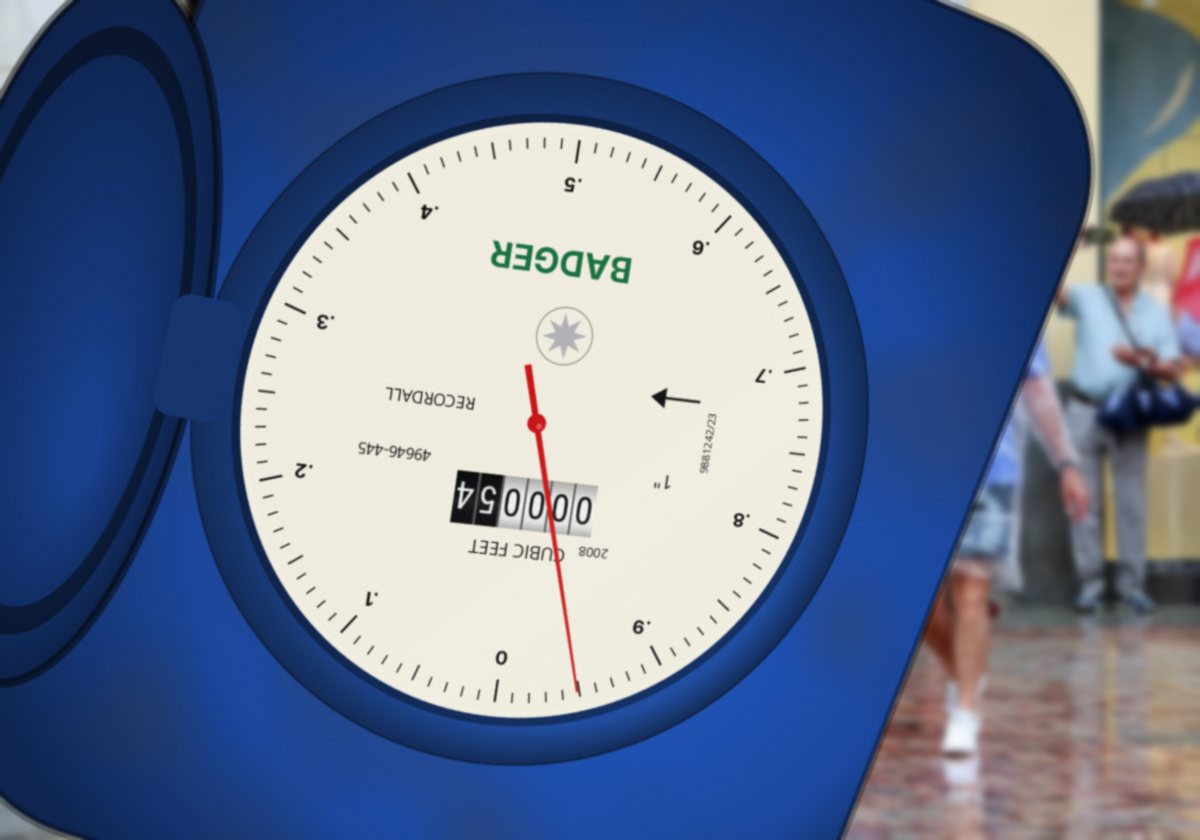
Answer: 53.95 ft³
